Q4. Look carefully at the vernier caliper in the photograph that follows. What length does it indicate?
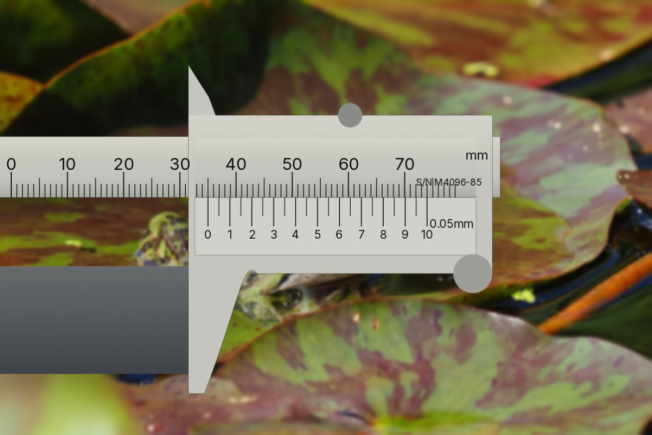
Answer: 35.0 mm
